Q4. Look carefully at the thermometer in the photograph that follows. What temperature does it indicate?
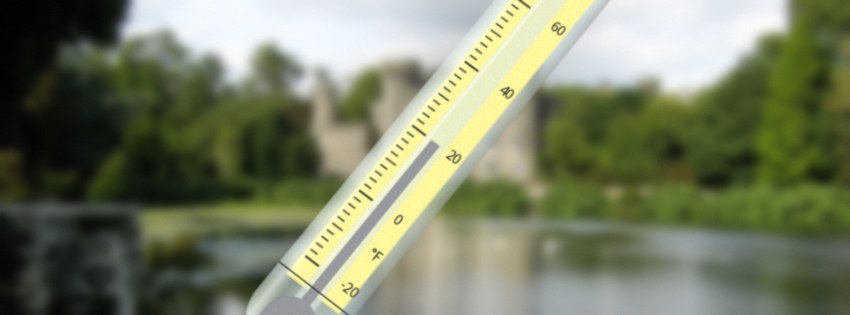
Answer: 20 °F
